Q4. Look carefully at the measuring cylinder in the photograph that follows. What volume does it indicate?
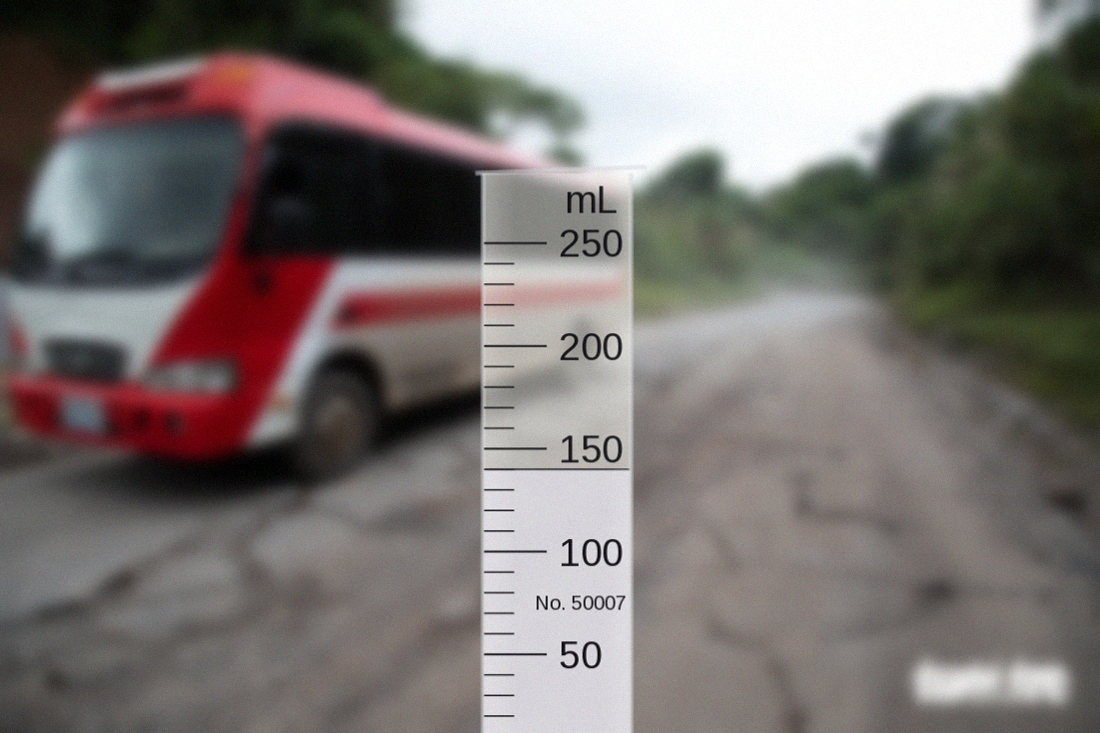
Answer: 140 mL
